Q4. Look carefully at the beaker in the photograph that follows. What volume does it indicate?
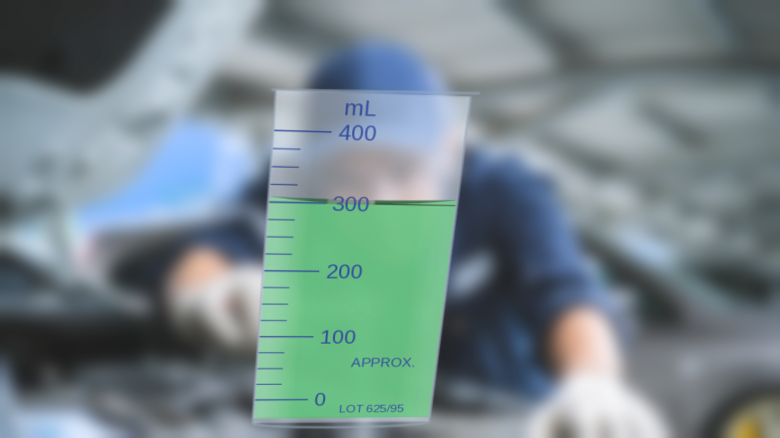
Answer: 300 mL
